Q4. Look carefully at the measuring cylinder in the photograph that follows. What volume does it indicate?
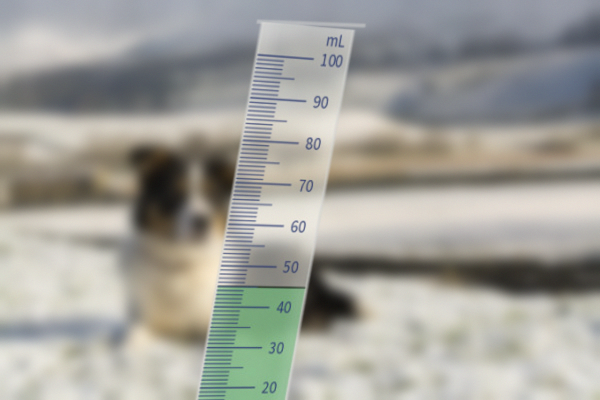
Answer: 45 mL
